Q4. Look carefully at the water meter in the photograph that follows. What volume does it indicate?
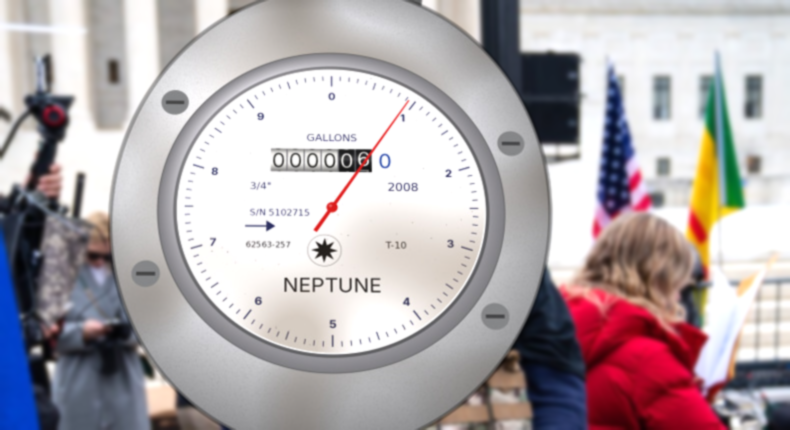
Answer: 60.9 gal
